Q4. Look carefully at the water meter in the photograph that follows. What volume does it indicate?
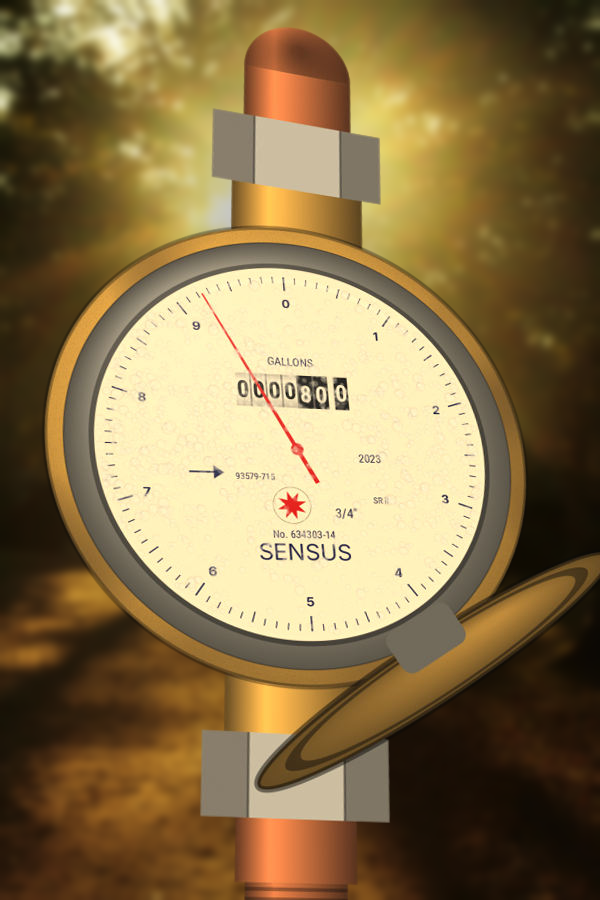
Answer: 799.2 gal
